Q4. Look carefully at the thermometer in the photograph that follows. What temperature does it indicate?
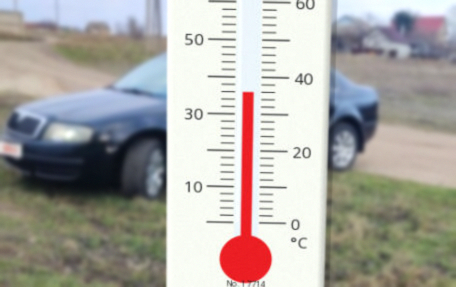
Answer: 36 °C
